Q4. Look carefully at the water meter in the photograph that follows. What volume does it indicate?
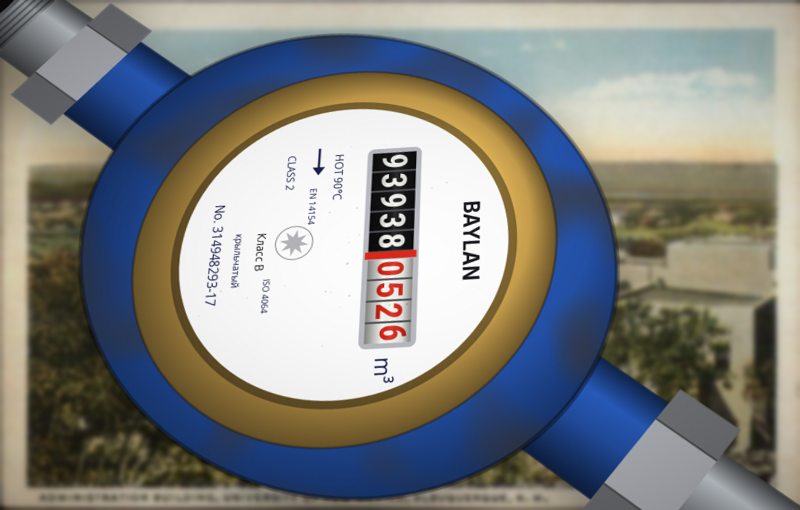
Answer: 93938.0526 m³
